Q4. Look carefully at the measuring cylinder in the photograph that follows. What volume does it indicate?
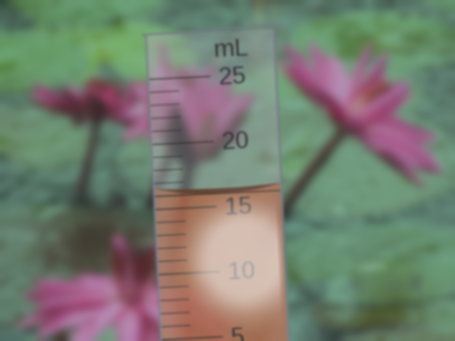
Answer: 16 mL
